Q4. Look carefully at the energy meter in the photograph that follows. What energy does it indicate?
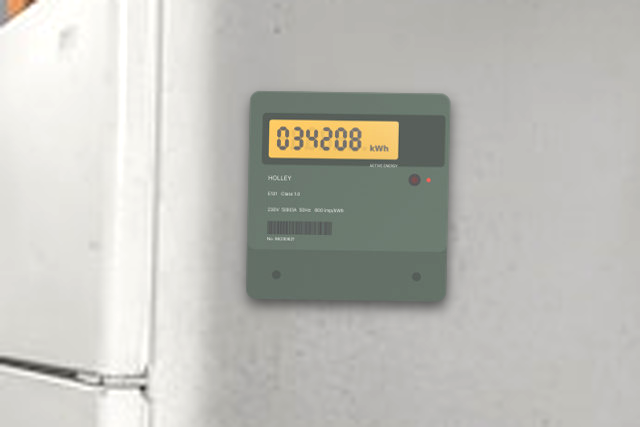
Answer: 34208 kWh
